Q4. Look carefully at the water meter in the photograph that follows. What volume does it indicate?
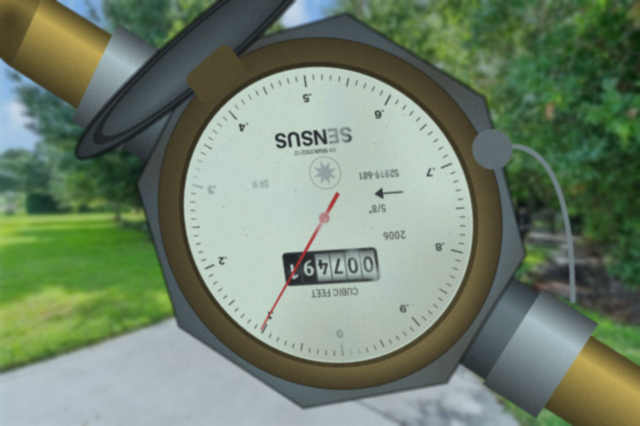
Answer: 7491.10 ft³
